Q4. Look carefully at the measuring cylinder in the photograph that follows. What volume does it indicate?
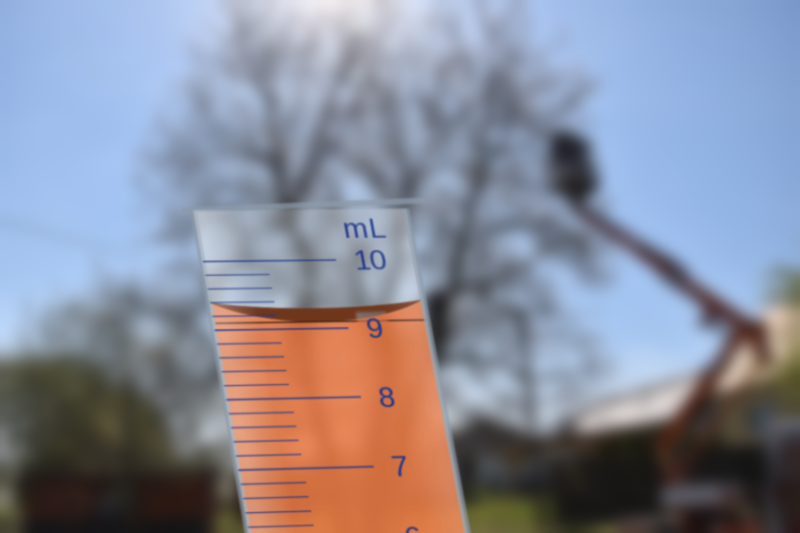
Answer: 9.1 mL
